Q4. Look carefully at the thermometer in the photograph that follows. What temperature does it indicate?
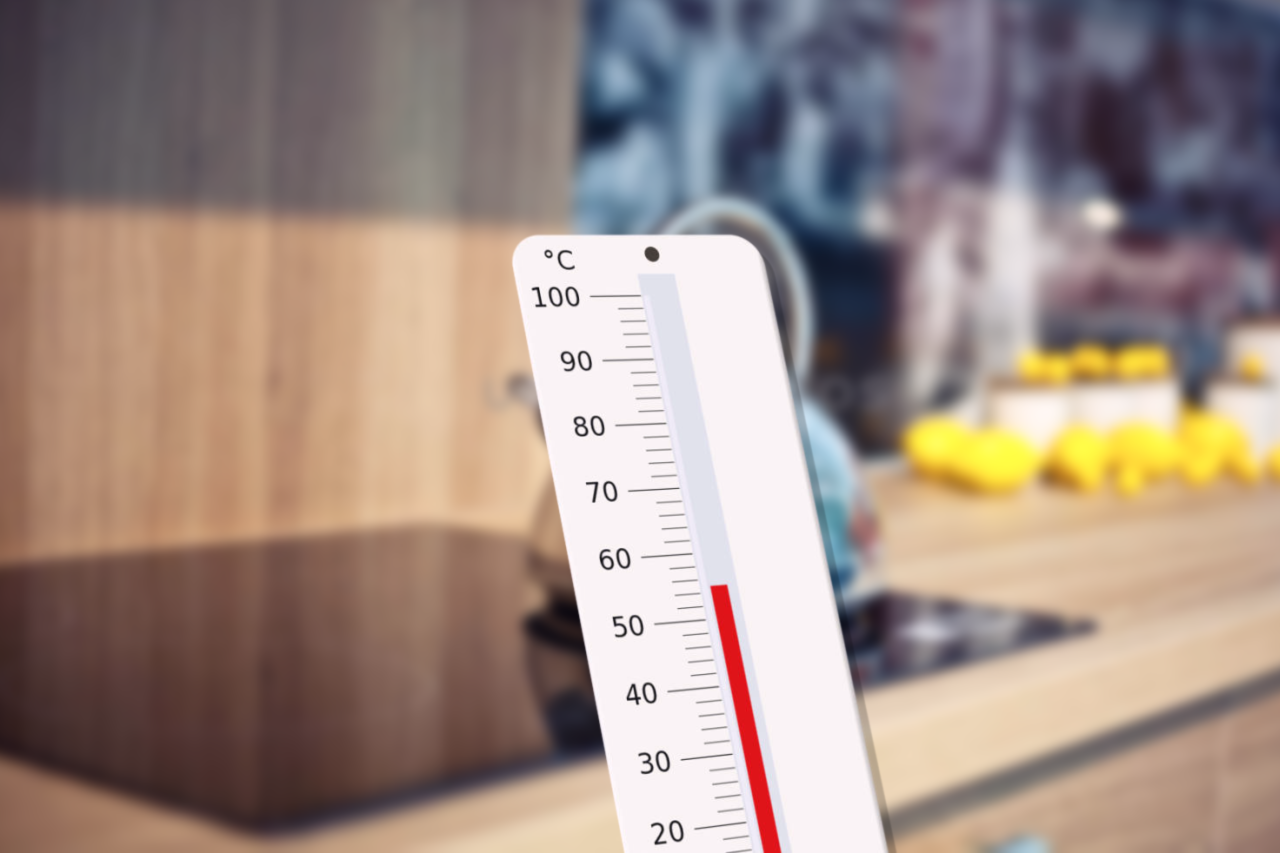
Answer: 55 °C
